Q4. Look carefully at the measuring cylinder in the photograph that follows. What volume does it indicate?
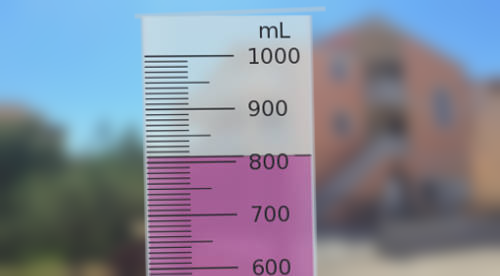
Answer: 810 mL
